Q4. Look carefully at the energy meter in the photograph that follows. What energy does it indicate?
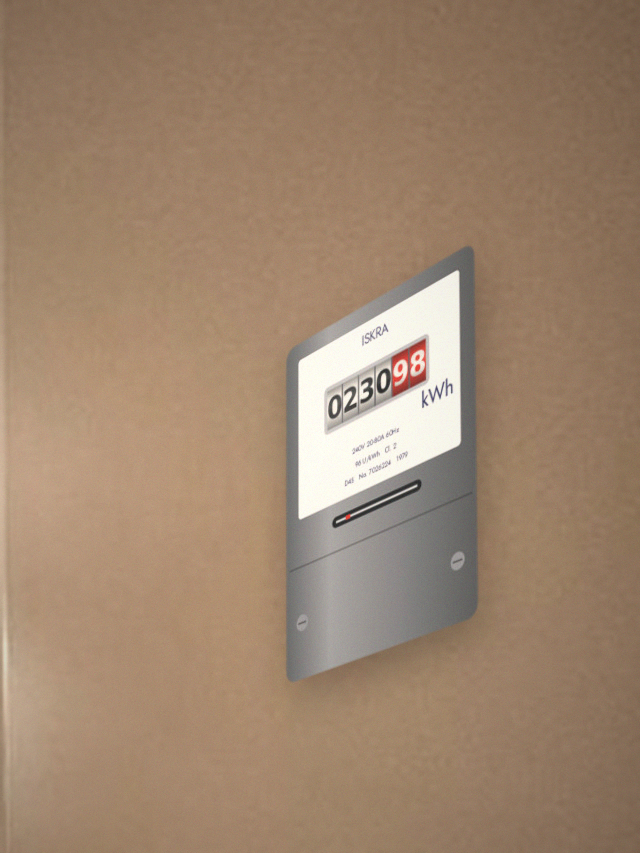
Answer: 230.98 kWh
